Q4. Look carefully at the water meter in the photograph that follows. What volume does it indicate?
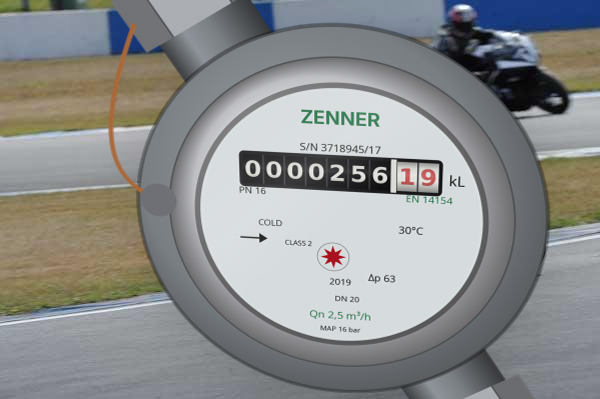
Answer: 256.19 kL
